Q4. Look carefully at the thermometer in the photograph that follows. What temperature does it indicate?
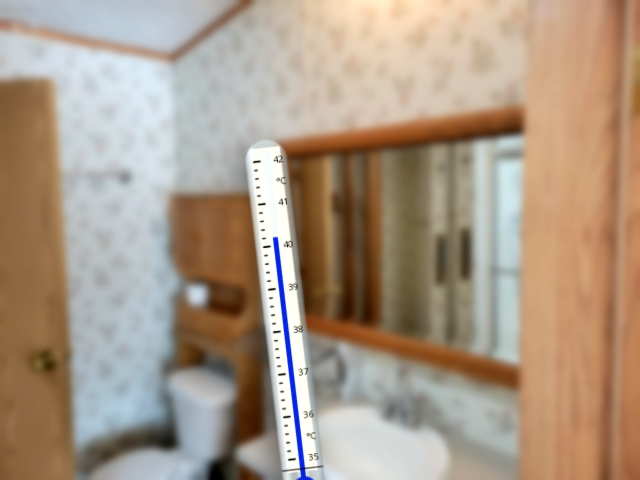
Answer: 40.2 °C
